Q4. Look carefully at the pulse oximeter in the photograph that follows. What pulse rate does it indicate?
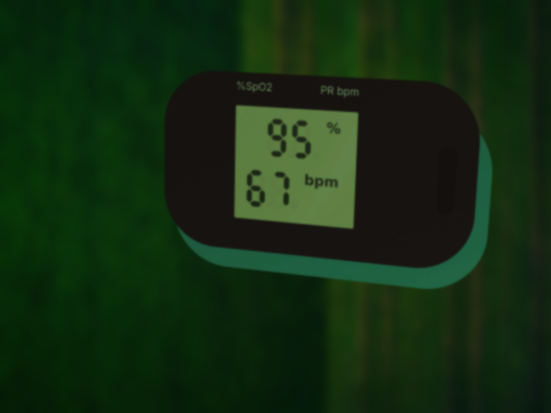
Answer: 67 bpm
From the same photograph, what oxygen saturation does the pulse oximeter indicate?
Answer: 95 %
